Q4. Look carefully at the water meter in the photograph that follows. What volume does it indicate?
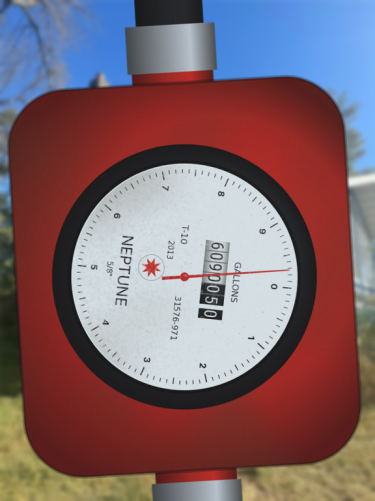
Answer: 6090049.7 gal
